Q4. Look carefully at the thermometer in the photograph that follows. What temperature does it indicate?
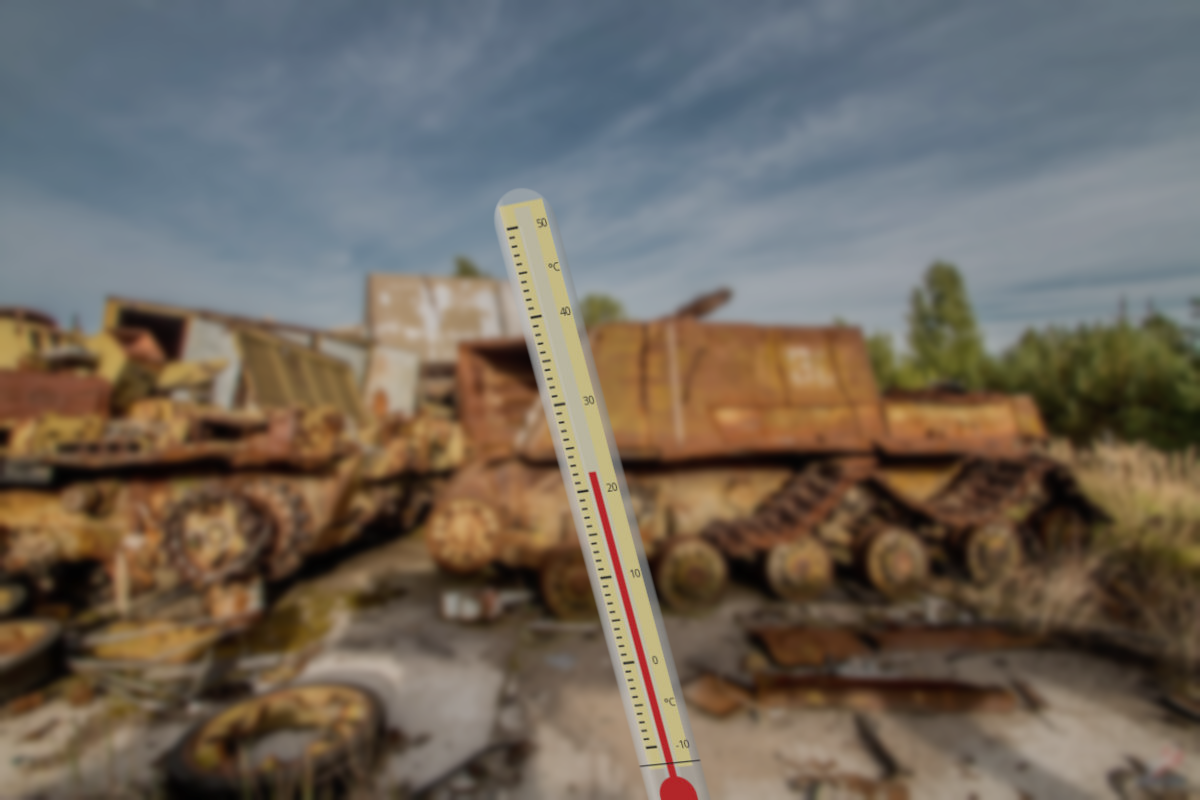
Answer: 22 °C
